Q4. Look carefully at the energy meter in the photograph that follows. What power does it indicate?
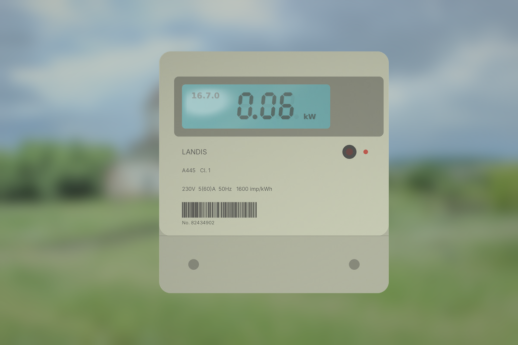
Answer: 0.06 kW
